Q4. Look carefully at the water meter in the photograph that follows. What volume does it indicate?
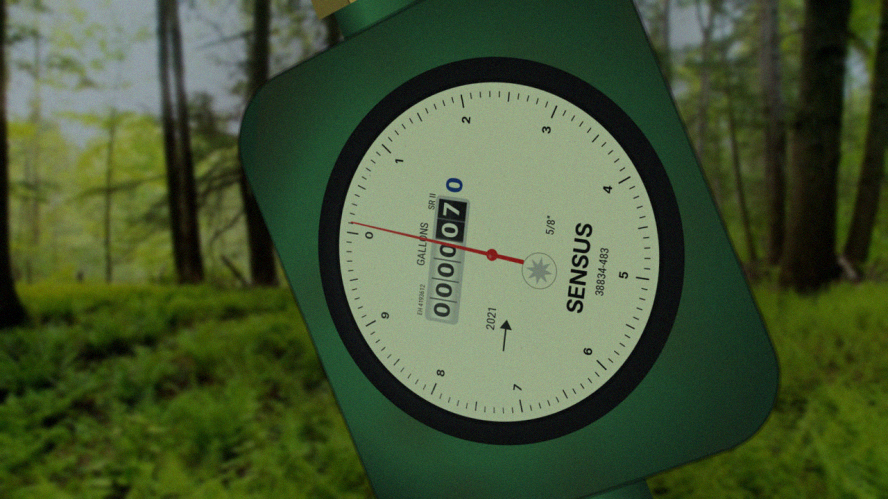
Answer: 70.1 gal
